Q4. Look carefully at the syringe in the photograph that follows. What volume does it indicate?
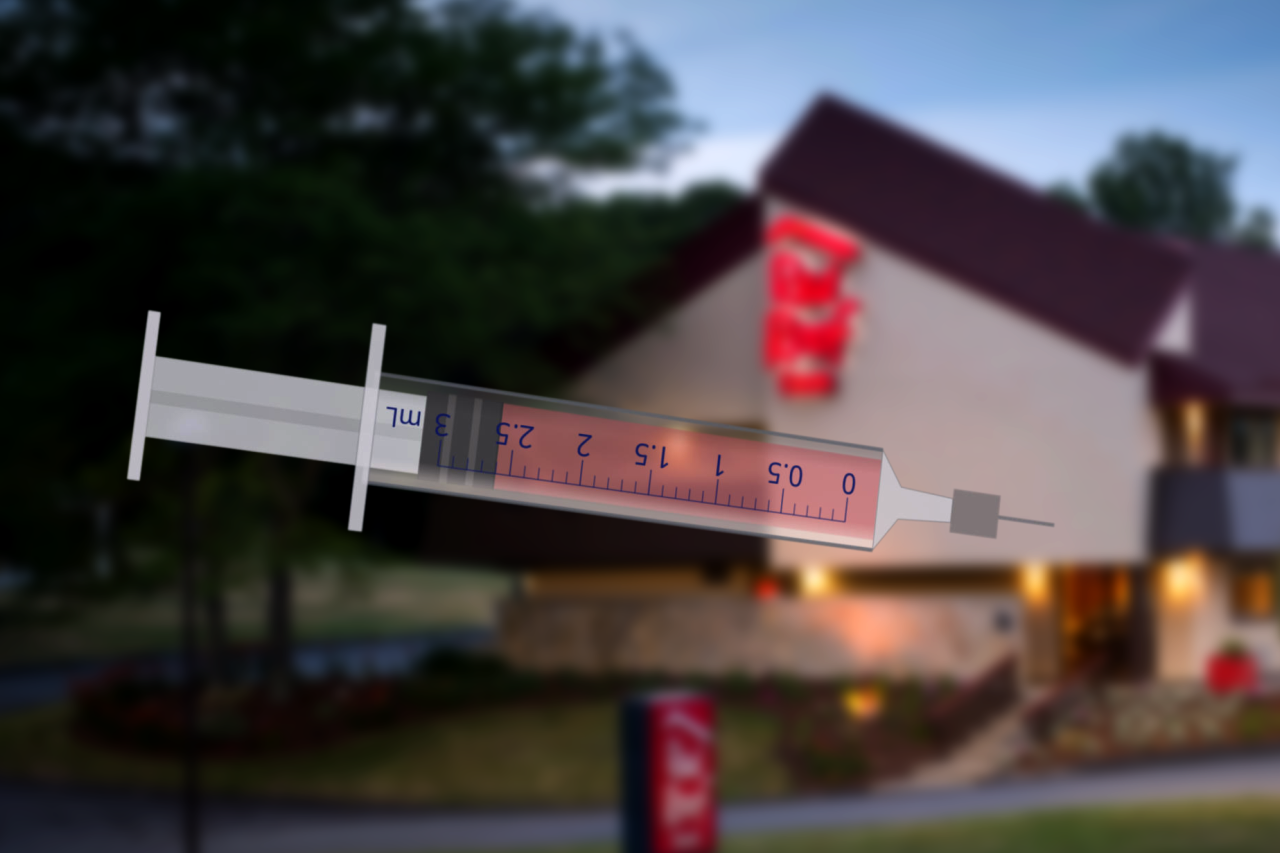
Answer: 2.6 mL
